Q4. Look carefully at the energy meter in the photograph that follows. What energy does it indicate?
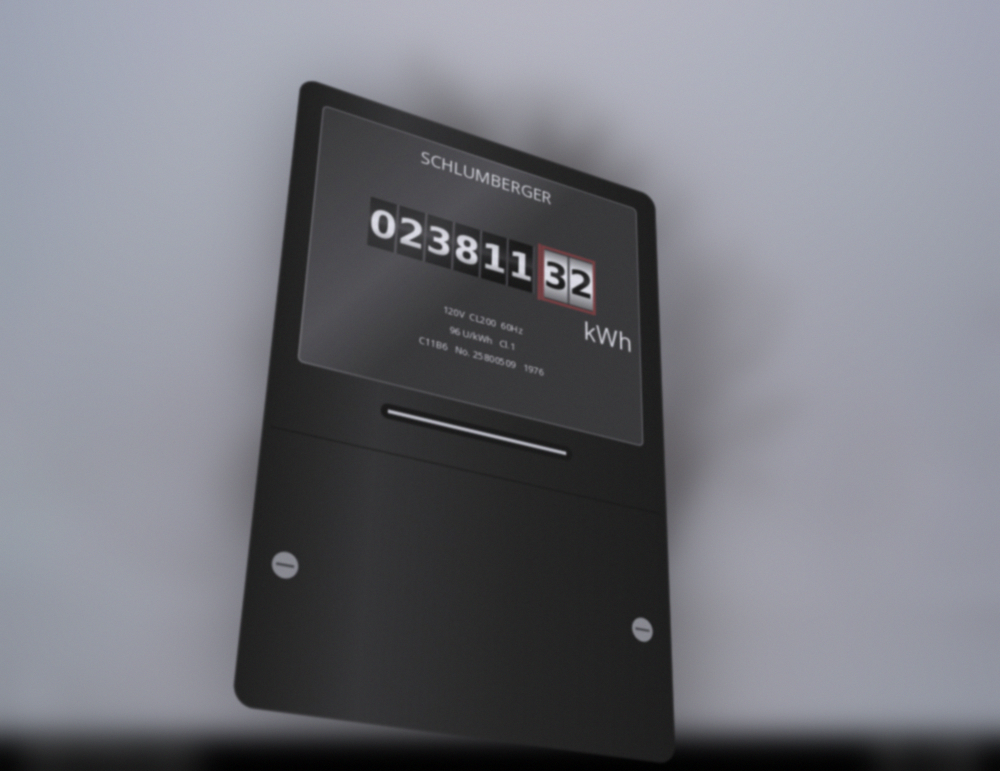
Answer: 23811.32 kWh
